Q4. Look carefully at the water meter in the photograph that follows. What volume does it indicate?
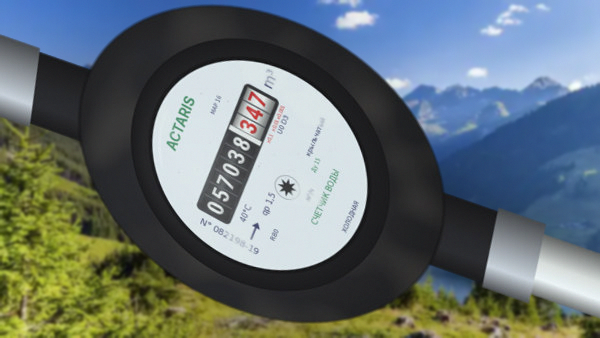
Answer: 57038.347 m³
